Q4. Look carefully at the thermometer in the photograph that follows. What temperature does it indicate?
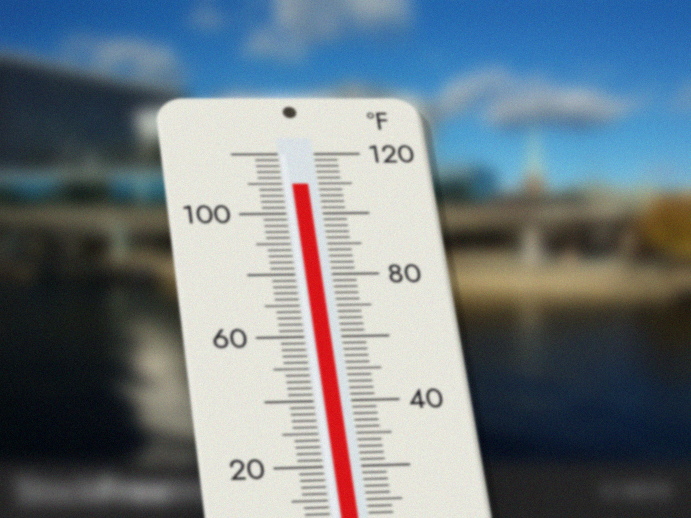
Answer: 110 °F
